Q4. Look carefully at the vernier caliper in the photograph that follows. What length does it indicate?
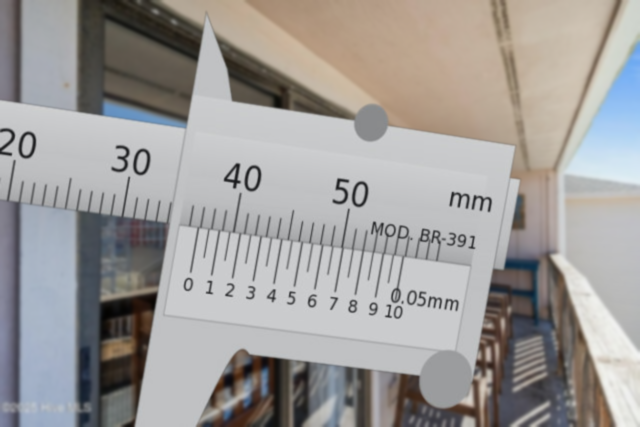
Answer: 36.8 mm
